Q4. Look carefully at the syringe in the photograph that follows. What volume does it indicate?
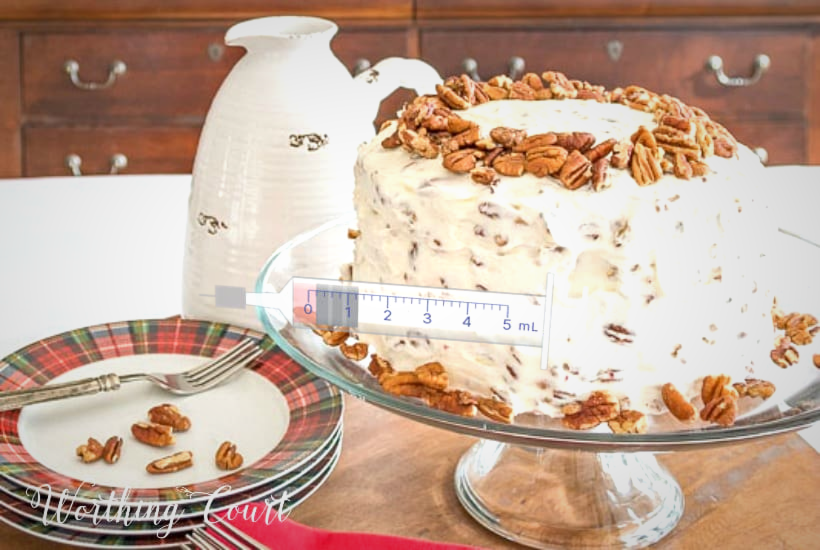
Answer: 0.2 mL
